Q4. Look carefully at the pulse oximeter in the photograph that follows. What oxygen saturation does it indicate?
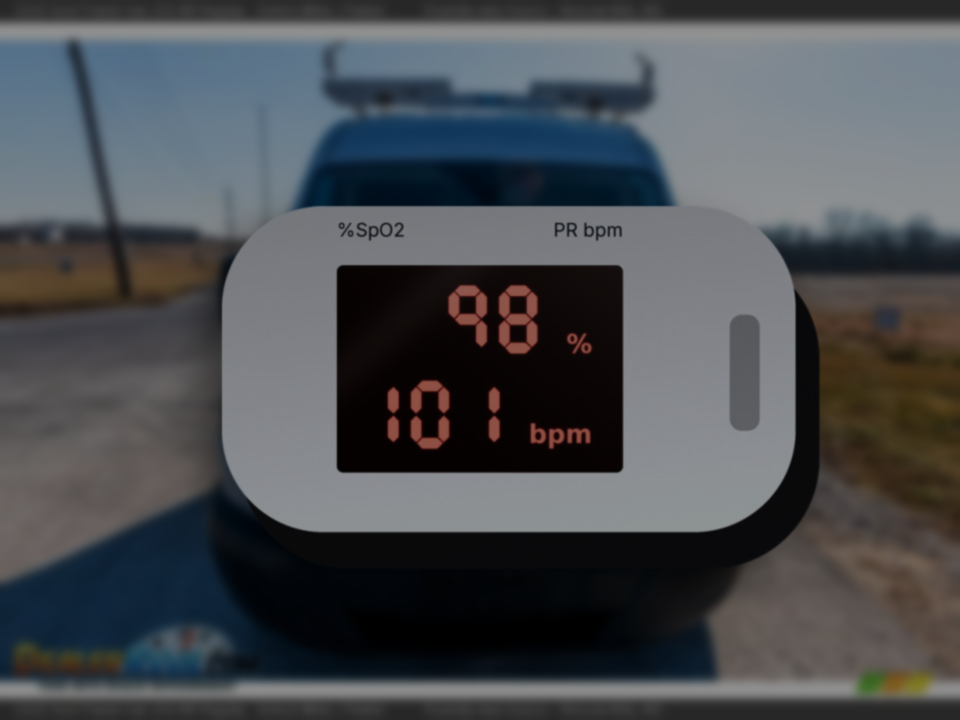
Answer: 98 %
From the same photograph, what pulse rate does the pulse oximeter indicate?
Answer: 101 bpm
